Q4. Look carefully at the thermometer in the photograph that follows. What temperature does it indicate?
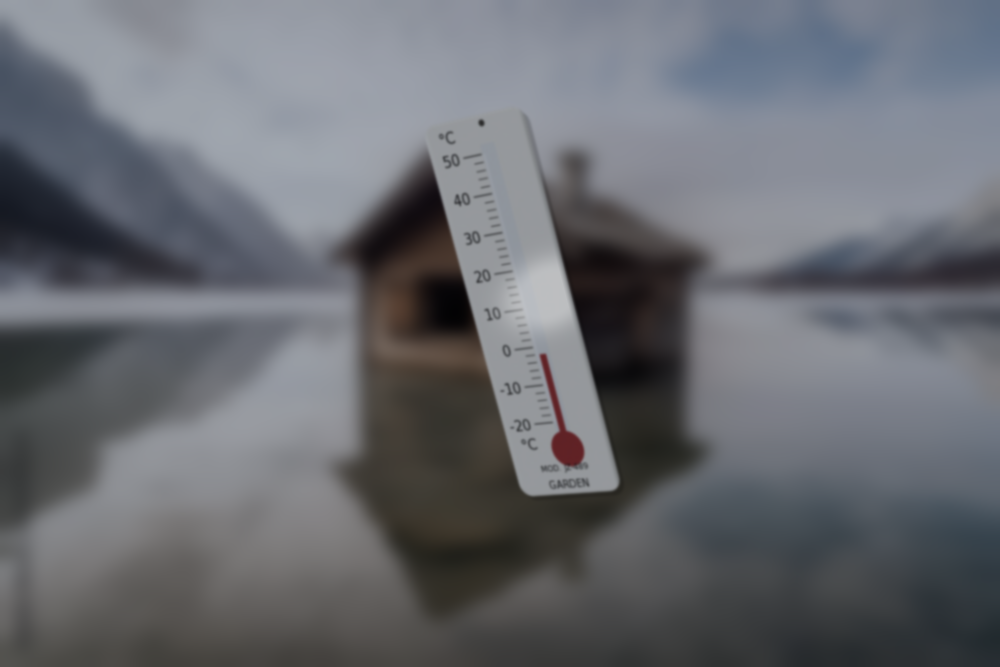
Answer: -2 °C
